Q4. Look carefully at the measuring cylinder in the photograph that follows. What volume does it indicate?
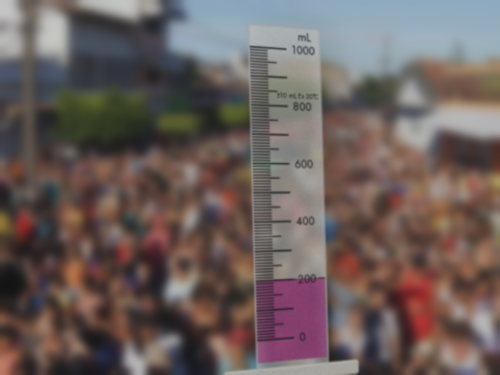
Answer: 200 mL
